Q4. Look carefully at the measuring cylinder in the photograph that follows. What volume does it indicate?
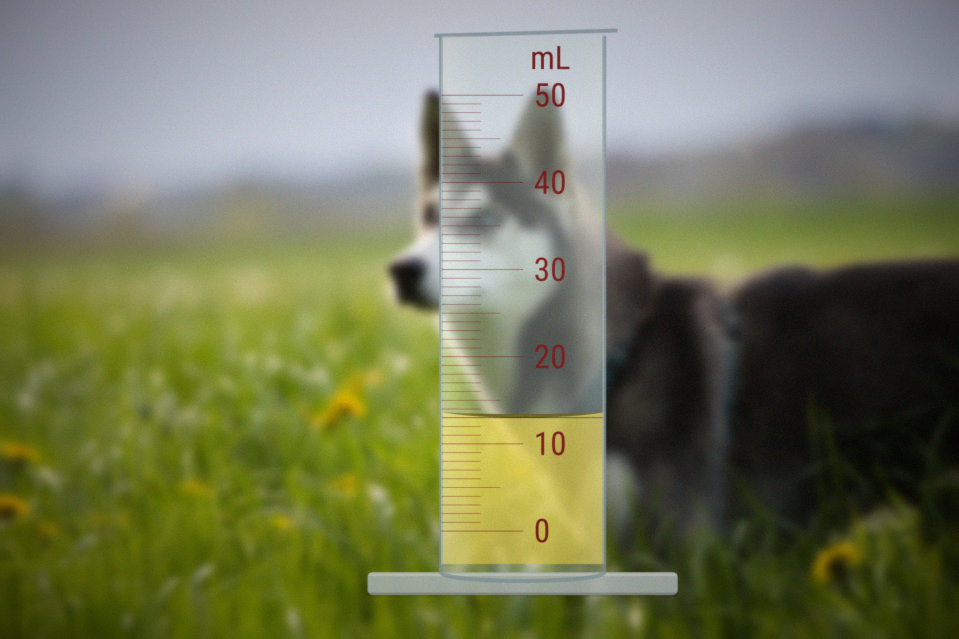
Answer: 13 mL
